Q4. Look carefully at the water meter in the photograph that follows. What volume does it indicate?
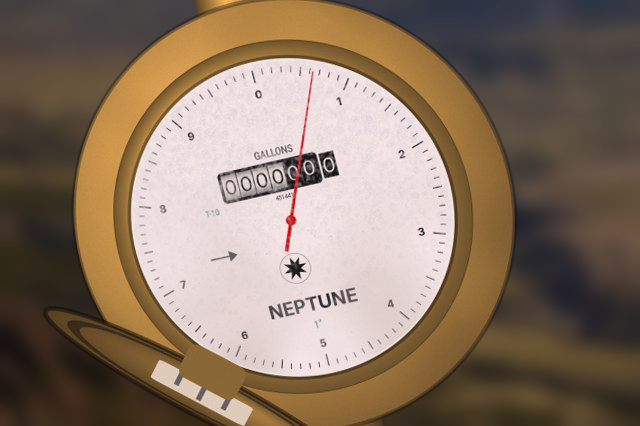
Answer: 0.6 gal
